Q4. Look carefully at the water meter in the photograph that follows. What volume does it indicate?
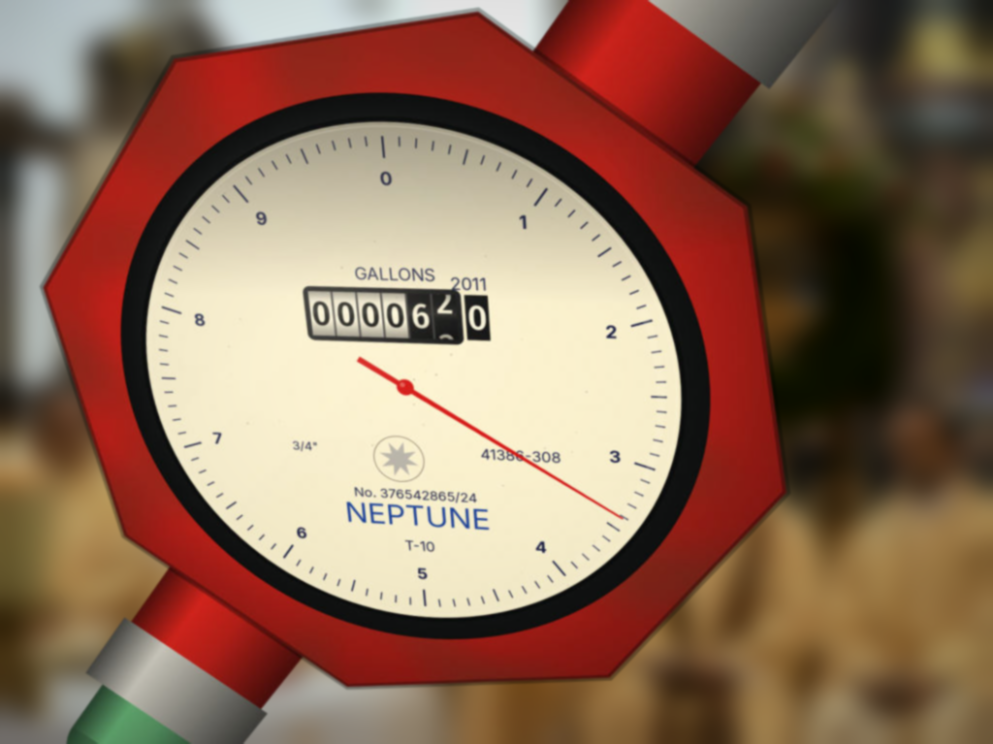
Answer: 623.4 gal
